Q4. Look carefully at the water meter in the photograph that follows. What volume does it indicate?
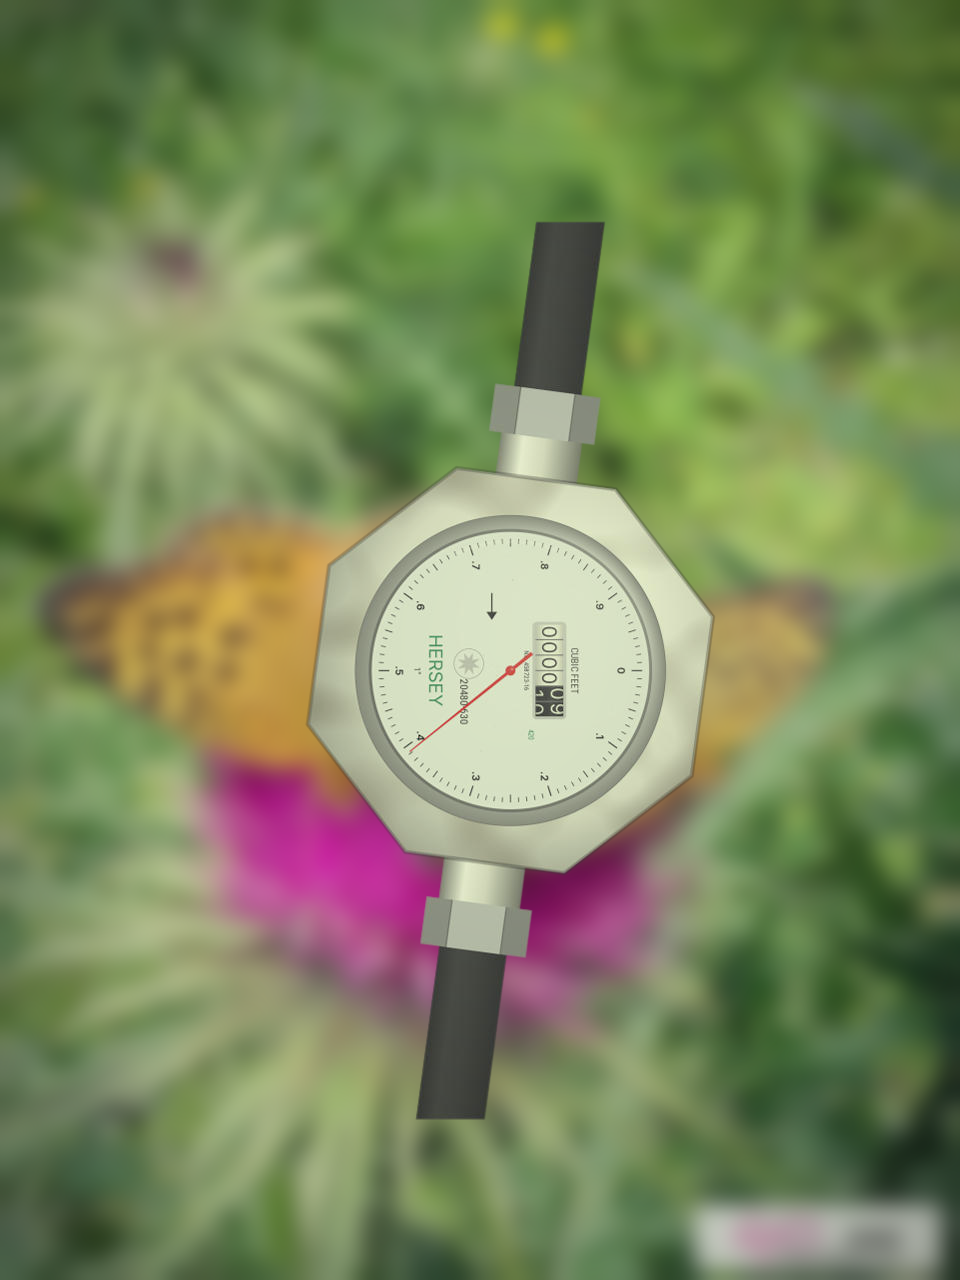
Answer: 9.39 ft³
